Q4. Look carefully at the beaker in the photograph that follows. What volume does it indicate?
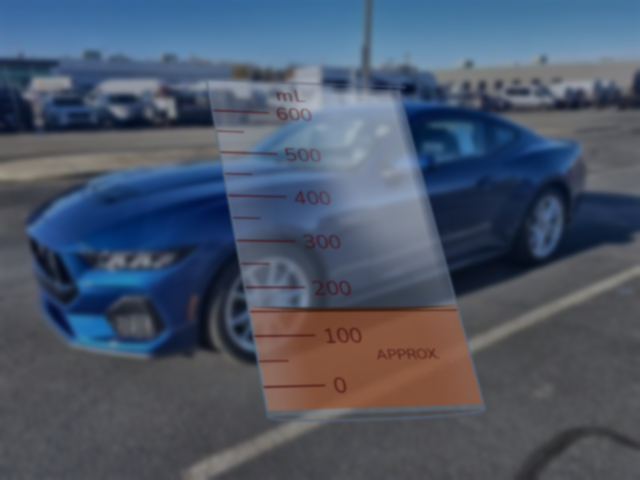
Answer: 150 mL
